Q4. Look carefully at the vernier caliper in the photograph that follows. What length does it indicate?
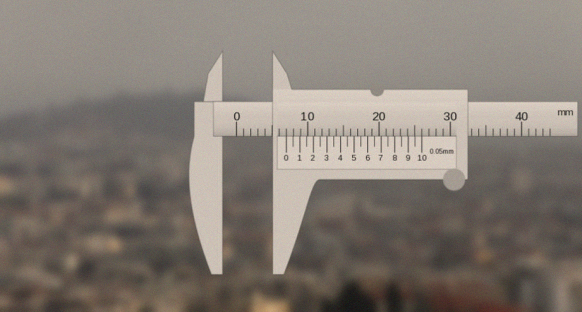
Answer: 7.0 mm
